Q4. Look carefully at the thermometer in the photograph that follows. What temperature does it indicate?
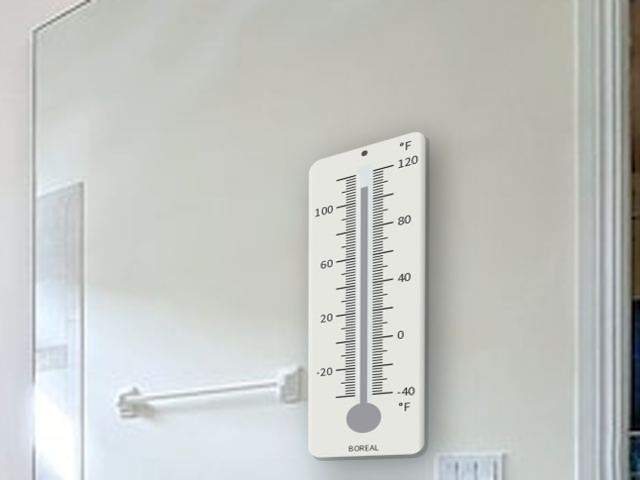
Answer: 110 °F
